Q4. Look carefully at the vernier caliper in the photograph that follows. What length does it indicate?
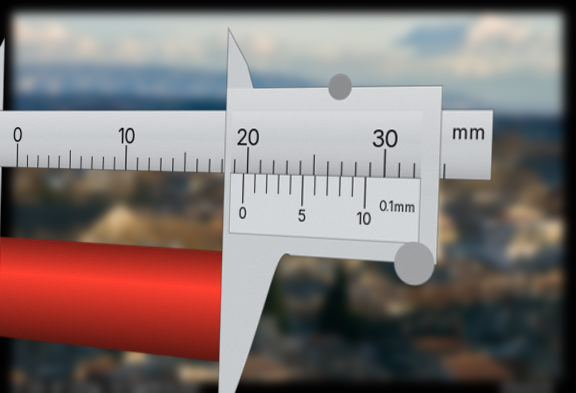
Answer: 19.7 mm
